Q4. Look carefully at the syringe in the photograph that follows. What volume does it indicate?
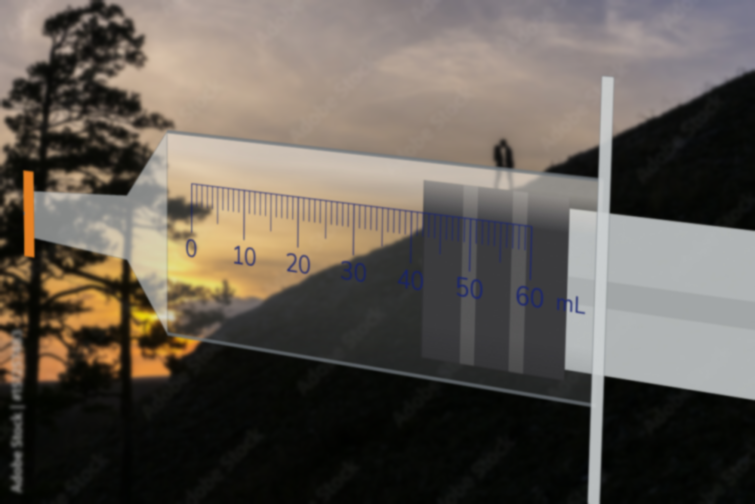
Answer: 42 mL
